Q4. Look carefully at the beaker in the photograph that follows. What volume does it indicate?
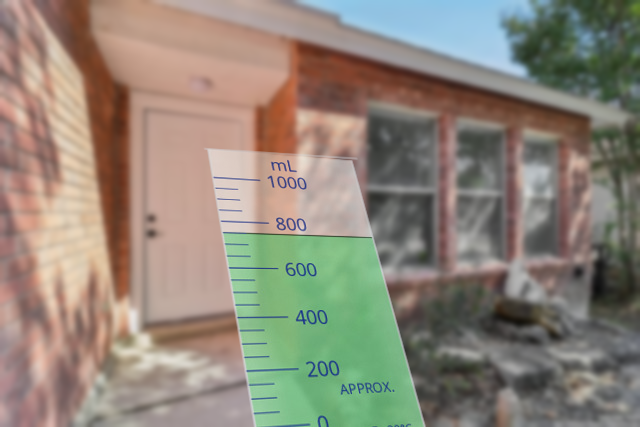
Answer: 750 mL
